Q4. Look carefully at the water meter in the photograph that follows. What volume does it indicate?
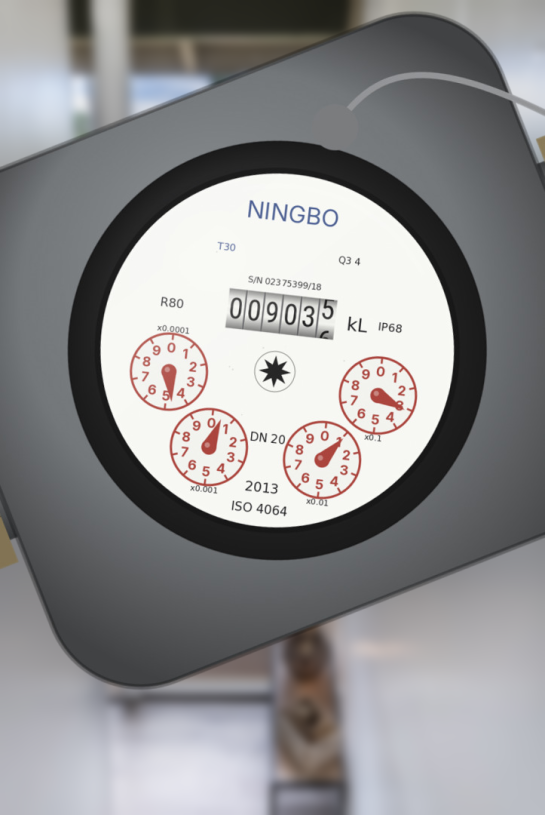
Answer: 9035.3104 kL
